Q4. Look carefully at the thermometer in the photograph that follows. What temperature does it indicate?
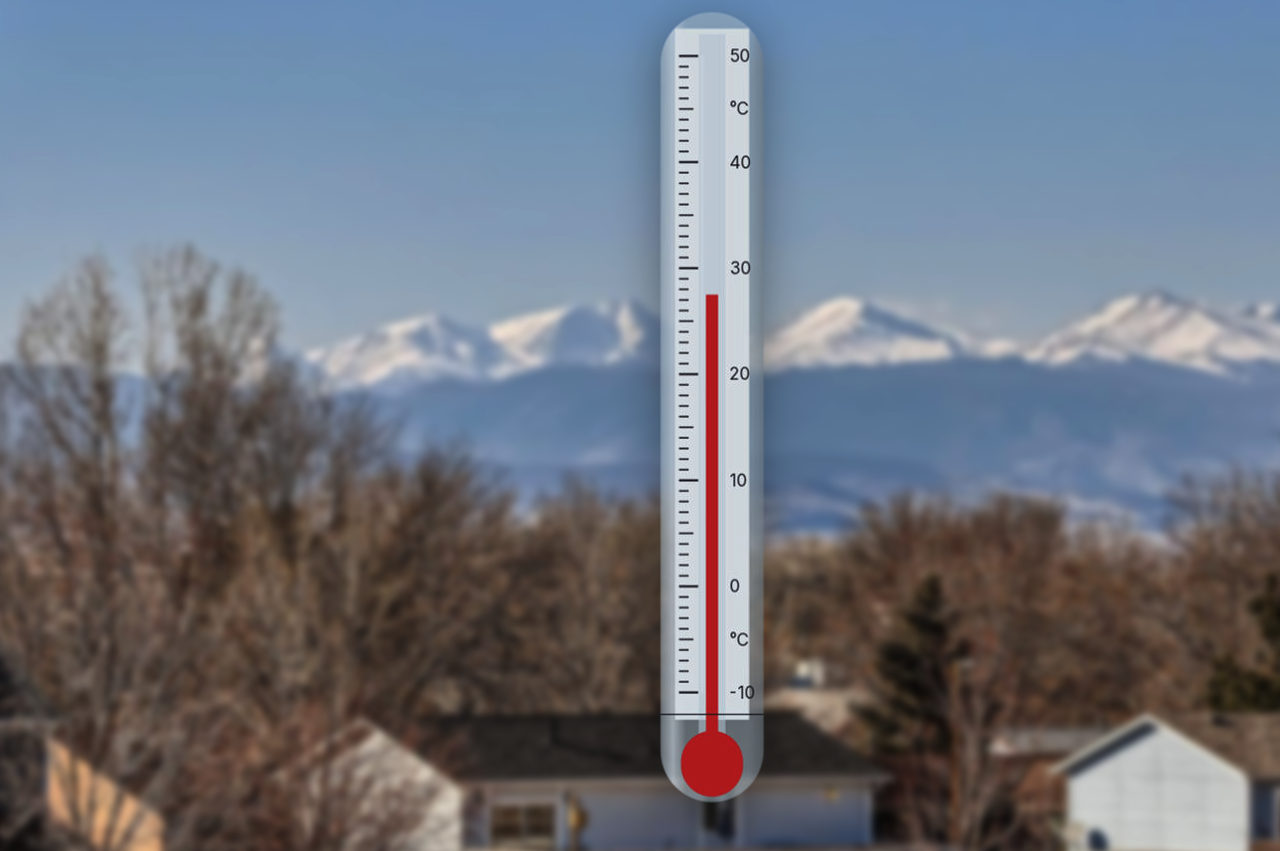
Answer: 27.5 °C
